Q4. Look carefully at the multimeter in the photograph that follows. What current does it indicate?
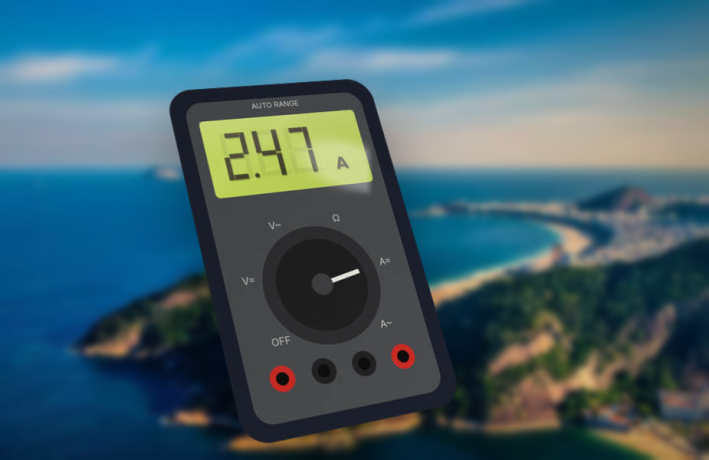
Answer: 2.47 A
